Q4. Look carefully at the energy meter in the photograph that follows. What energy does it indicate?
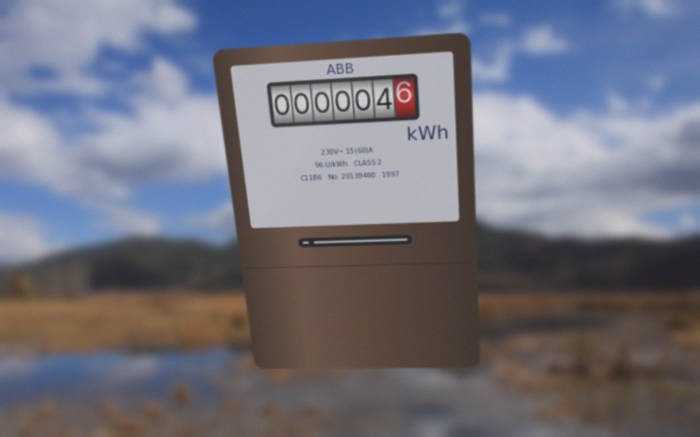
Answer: 4.6 kWh
